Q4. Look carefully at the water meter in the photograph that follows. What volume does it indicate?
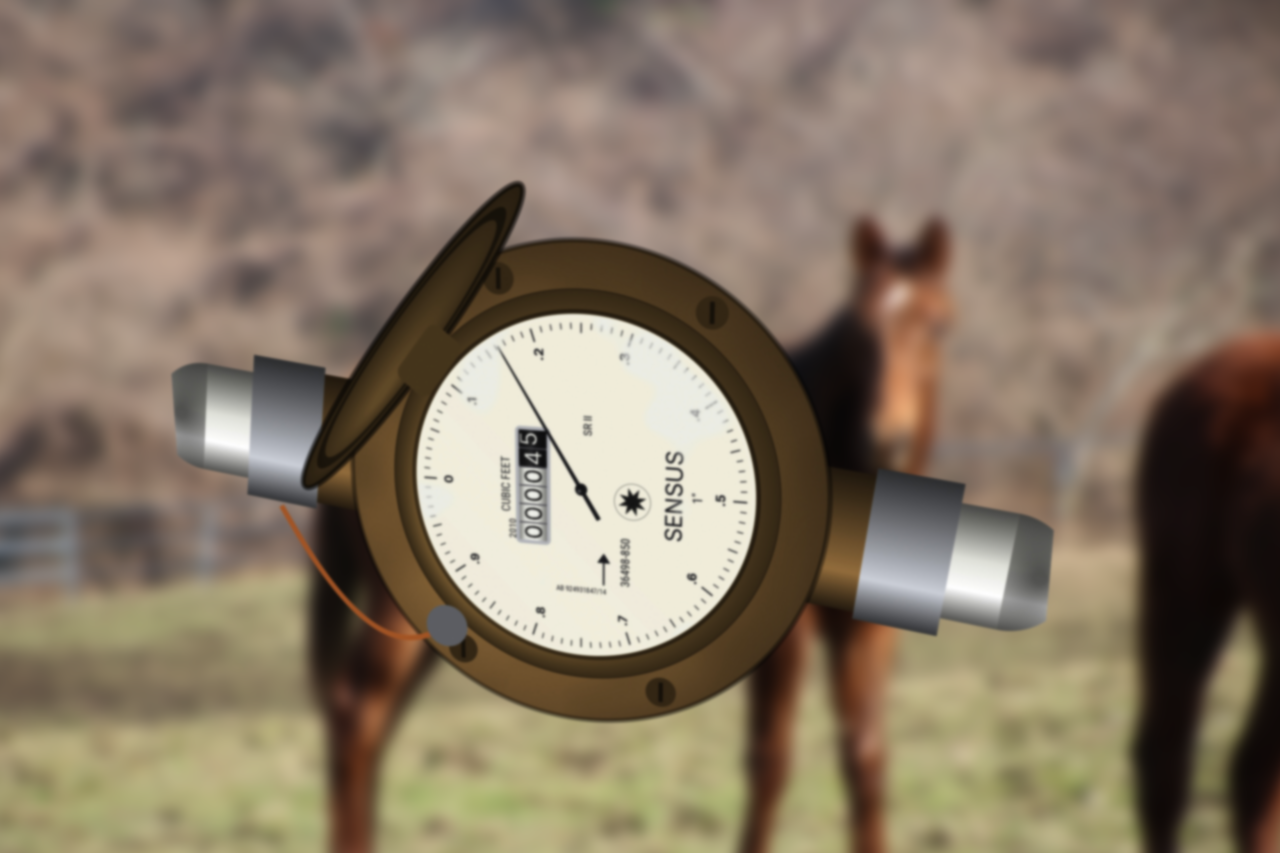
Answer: 45.16 ft³
